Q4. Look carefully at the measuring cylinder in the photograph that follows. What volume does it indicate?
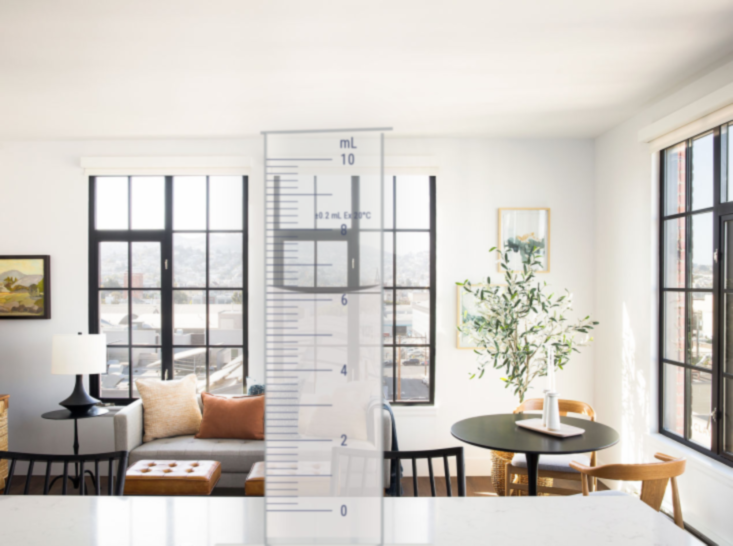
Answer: 6.2 mL
